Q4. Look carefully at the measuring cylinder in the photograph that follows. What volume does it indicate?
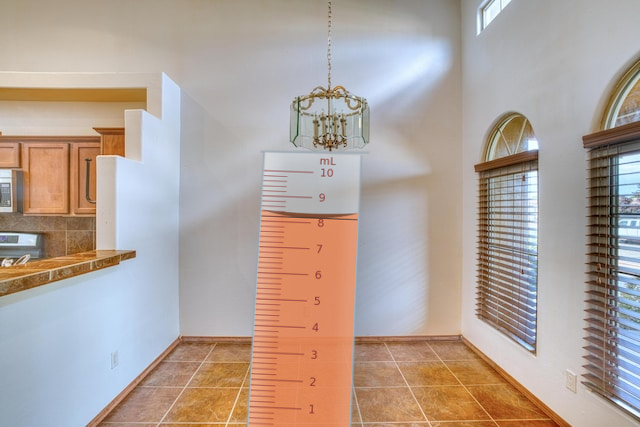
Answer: 8.2 mL
